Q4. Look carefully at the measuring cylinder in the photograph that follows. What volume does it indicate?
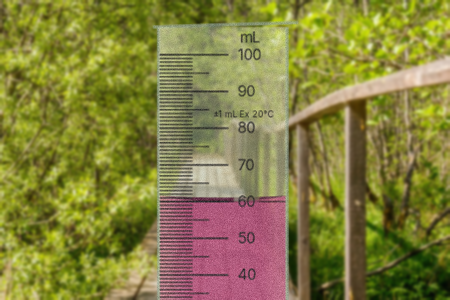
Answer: 60 mL
